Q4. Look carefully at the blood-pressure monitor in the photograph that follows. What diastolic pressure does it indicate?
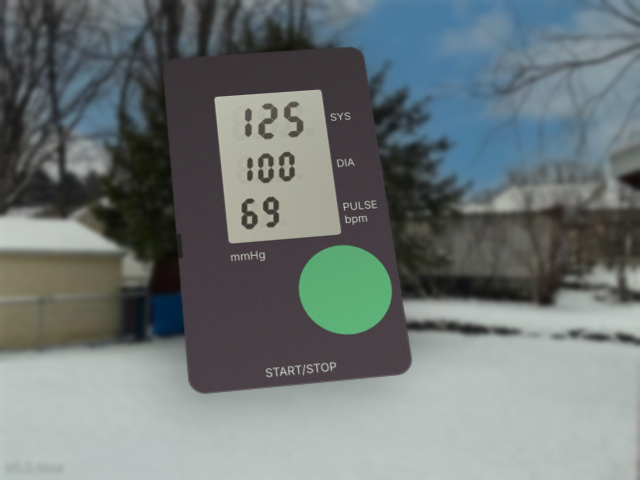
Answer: 100 mmHg
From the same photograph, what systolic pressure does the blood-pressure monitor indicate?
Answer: 125 mmHg
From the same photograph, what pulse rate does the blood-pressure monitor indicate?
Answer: 69 bpm
